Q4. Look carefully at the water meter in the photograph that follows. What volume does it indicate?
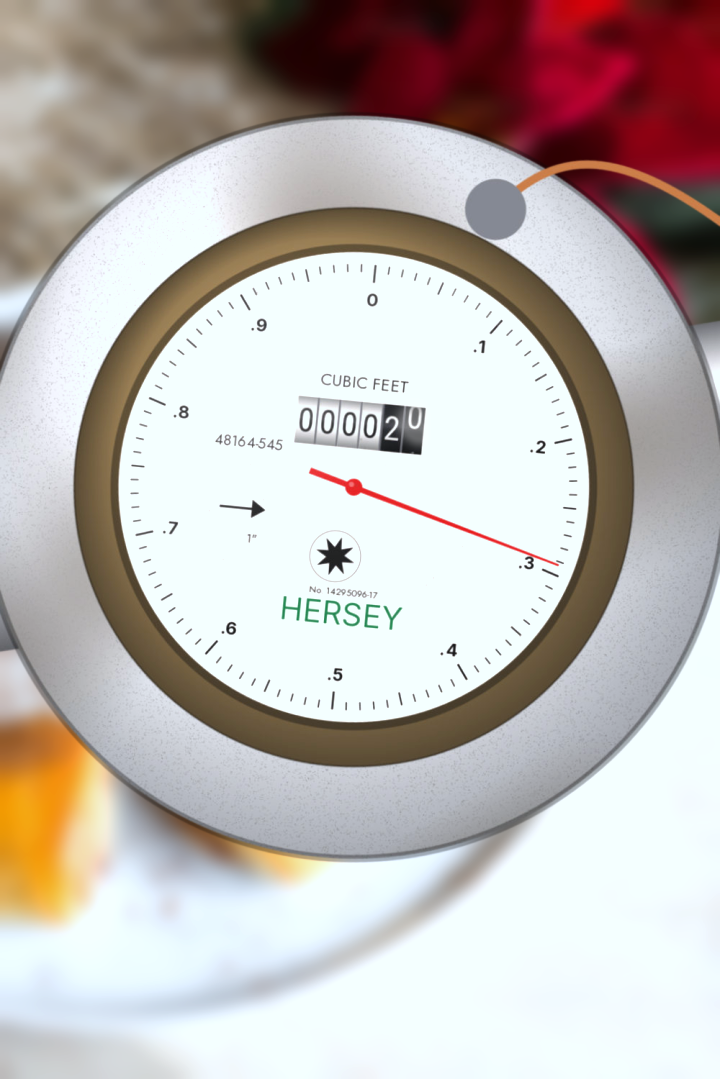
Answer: 20.29 ft³
